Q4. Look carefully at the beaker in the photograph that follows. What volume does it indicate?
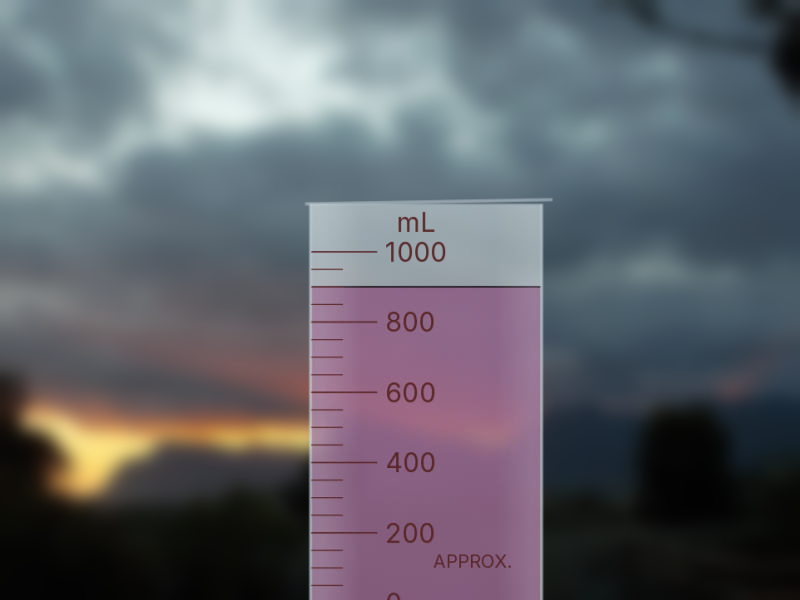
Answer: 900 mL
